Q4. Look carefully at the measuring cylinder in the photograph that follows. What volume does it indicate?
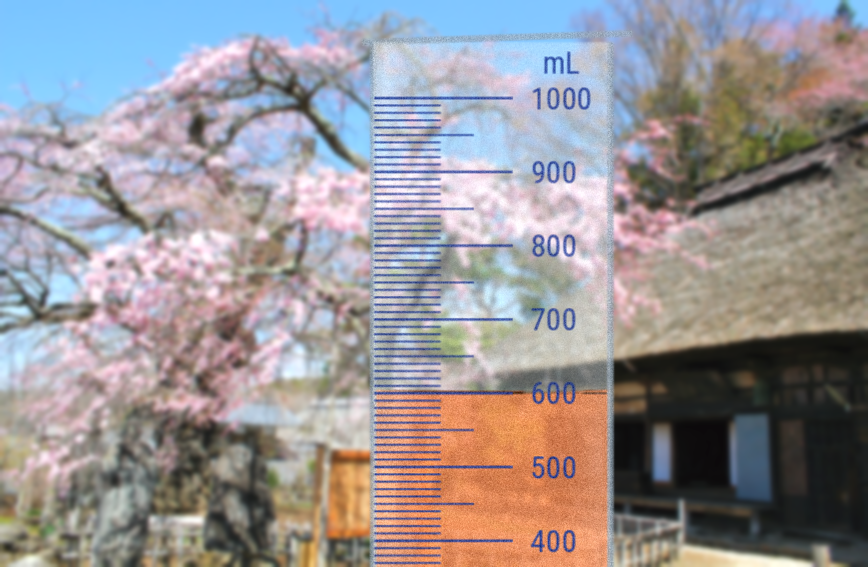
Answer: 600 mL
